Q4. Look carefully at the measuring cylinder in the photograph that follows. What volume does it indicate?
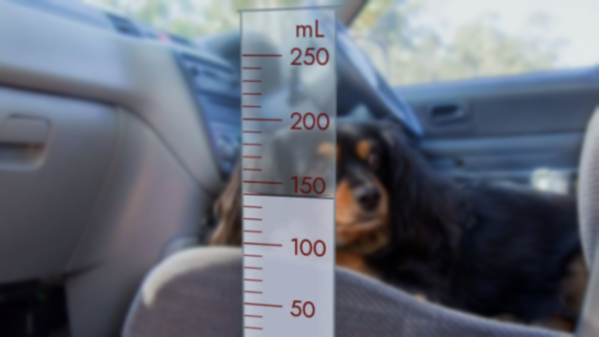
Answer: 140 mL
